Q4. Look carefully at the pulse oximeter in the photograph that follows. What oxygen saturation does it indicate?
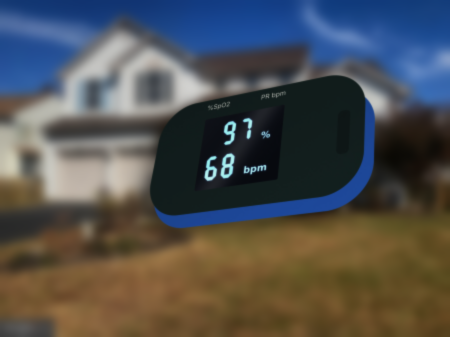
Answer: 97 %
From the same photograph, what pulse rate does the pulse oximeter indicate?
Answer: 68 bpm
